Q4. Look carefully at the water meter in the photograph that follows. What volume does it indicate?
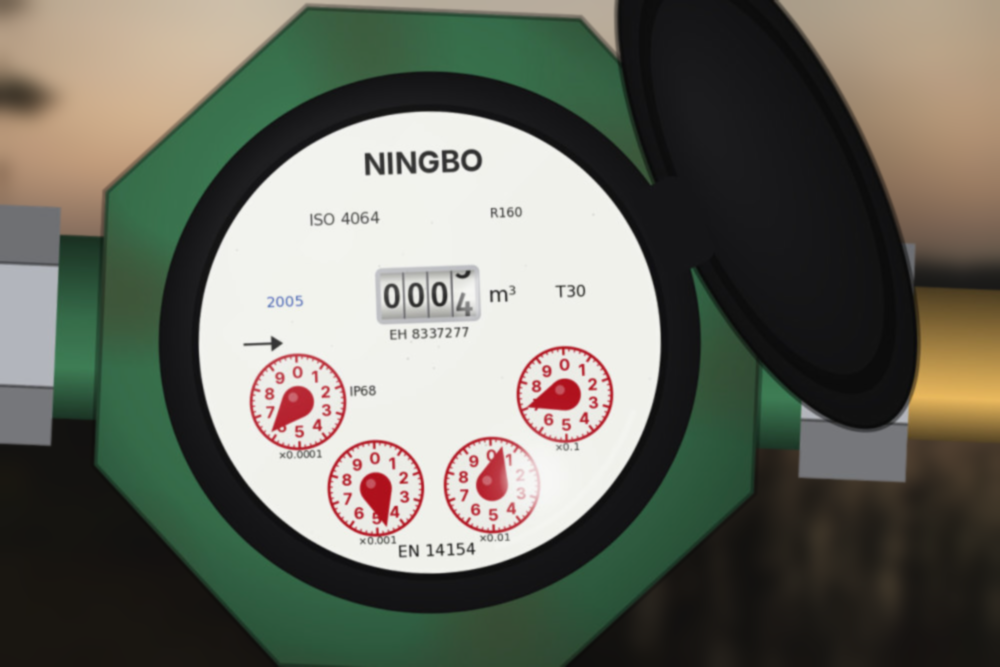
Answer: 3.7046 m³
